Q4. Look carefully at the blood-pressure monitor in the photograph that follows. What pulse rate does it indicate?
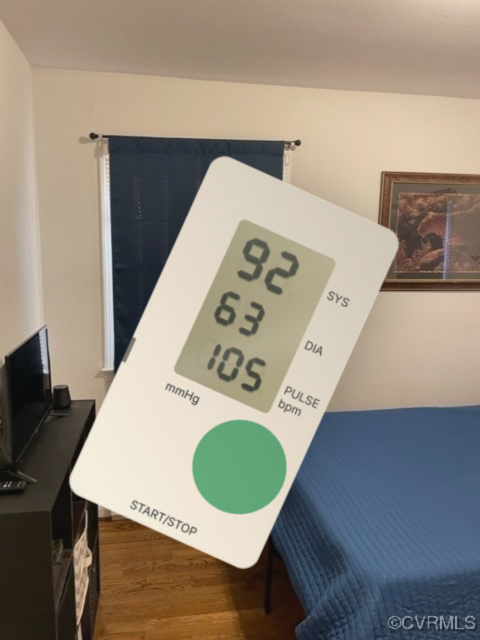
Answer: 105 bpm
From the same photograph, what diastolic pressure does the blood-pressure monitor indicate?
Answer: 63 mmHg
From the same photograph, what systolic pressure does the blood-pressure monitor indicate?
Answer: 92 mmHg
